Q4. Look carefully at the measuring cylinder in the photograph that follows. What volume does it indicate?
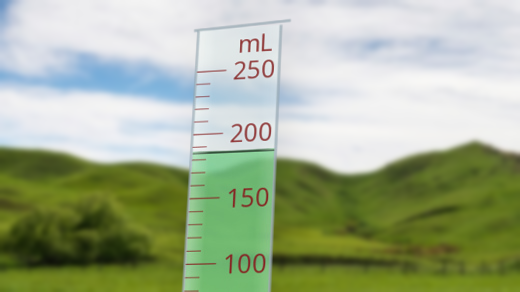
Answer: 185 mL
